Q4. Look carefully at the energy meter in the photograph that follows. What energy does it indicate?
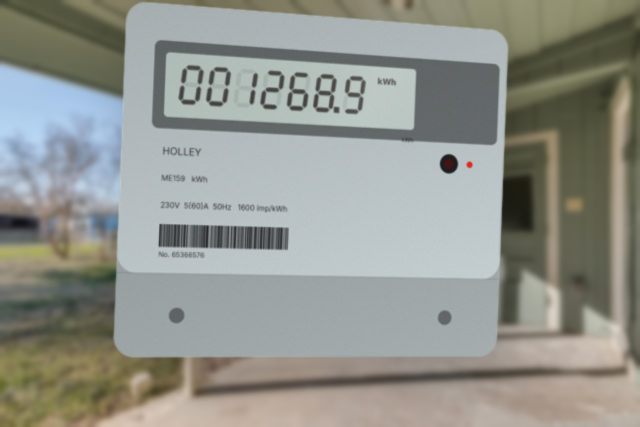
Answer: 1268.9 kWh
